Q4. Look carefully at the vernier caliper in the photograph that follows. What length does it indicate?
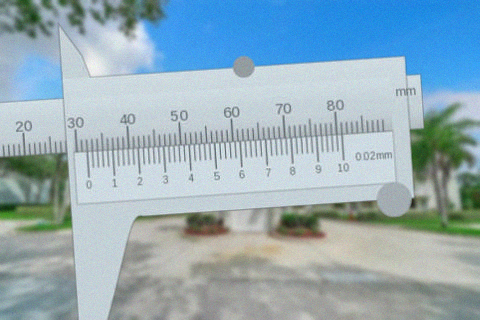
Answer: 32.0 mm
